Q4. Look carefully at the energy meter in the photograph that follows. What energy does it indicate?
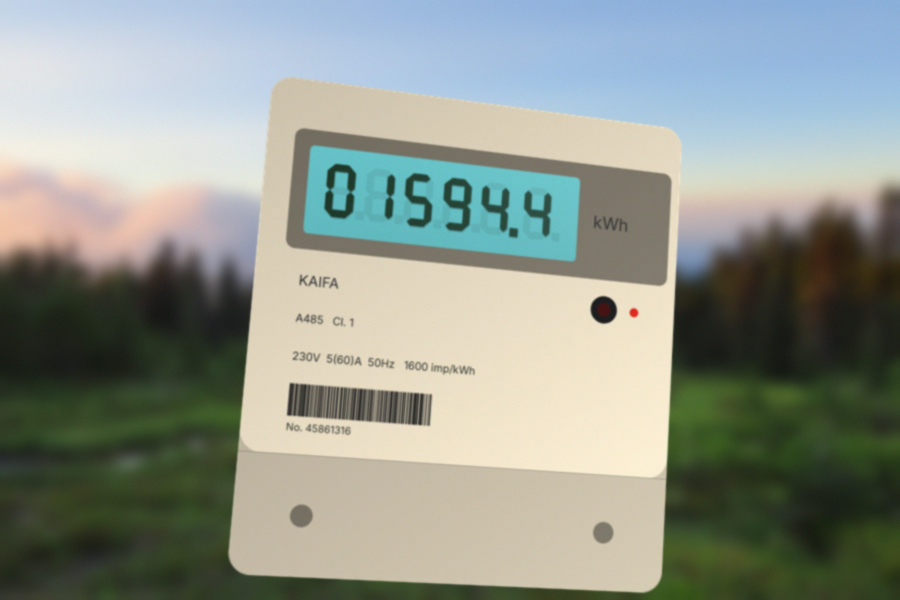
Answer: 1594.4 kWh
